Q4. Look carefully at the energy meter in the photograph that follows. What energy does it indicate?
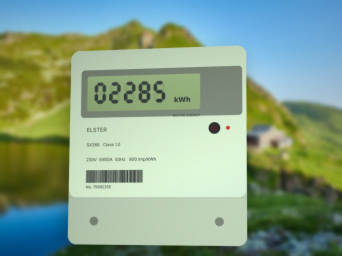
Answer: 2285 kWh
